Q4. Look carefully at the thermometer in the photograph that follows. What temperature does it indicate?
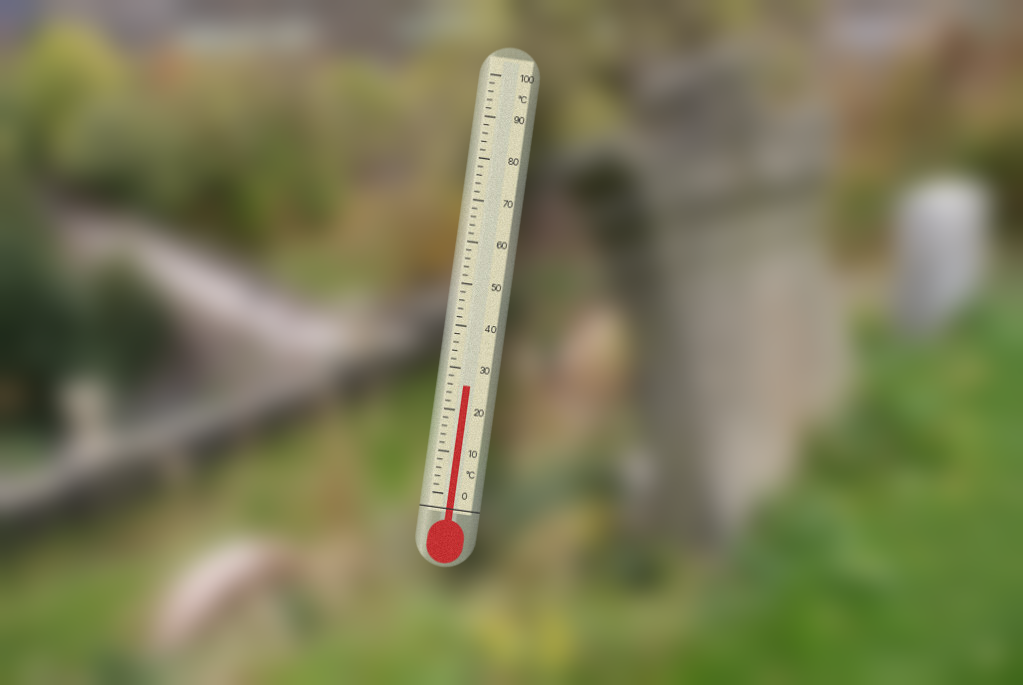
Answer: 26 °C
